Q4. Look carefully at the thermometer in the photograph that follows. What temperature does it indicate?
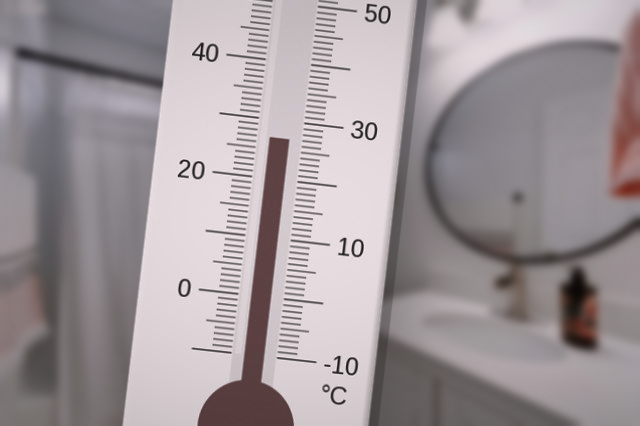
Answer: 27 °C
